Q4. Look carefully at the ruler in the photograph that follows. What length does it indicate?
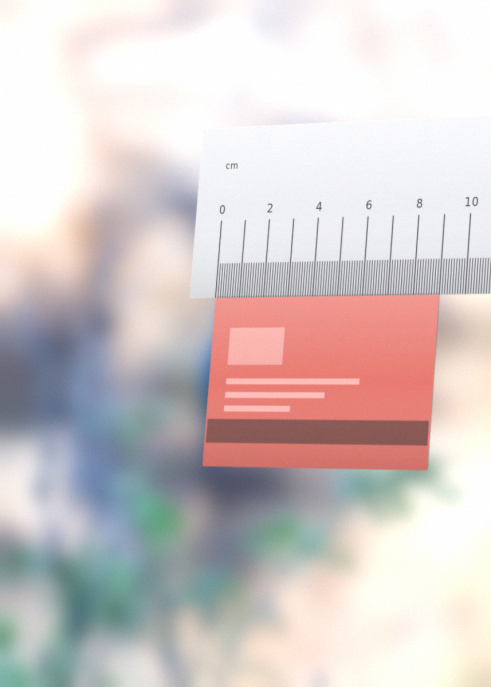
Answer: 9 cm
